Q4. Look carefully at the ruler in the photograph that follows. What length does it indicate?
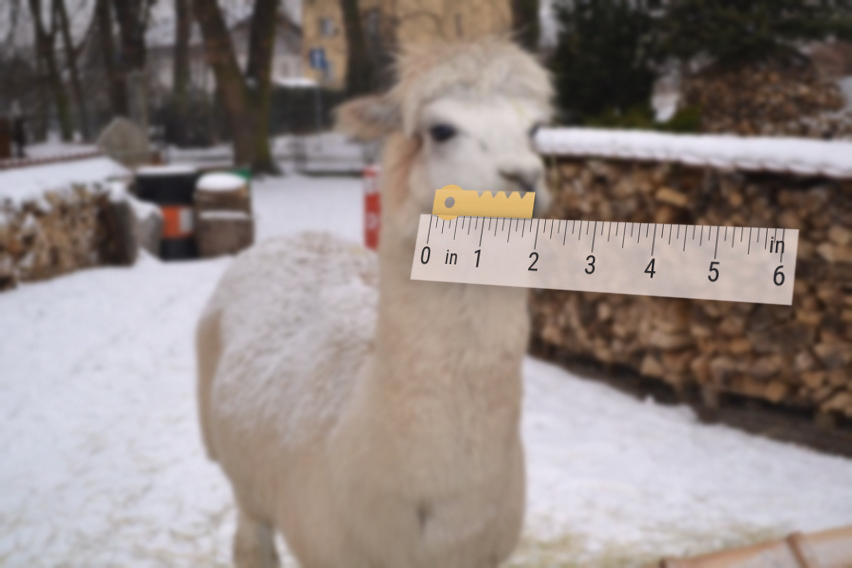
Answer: 1.875 in
